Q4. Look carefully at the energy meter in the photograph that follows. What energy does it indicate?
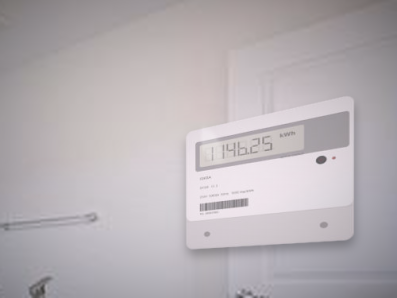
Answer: 1146.25 kWh
